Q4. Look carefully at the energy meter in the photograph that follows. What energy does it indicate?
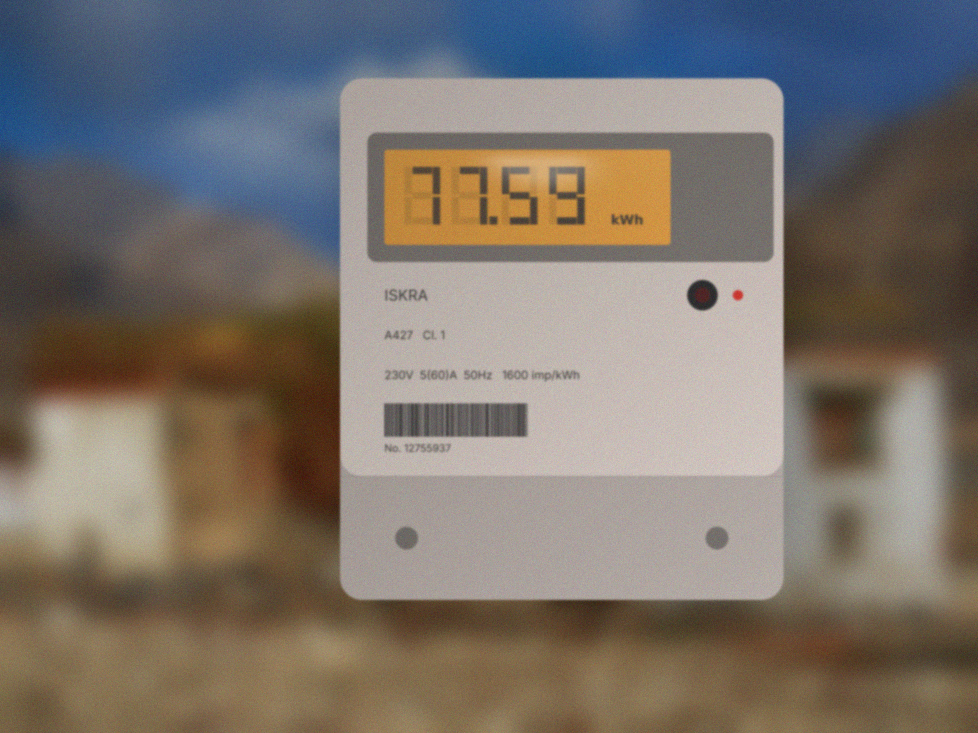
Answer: 77.59 kWh
